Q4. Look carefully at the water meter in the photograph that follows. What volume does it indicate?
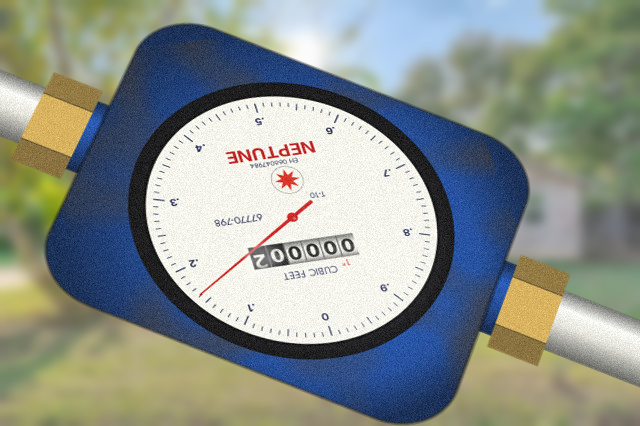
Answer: 2.16 ft³
